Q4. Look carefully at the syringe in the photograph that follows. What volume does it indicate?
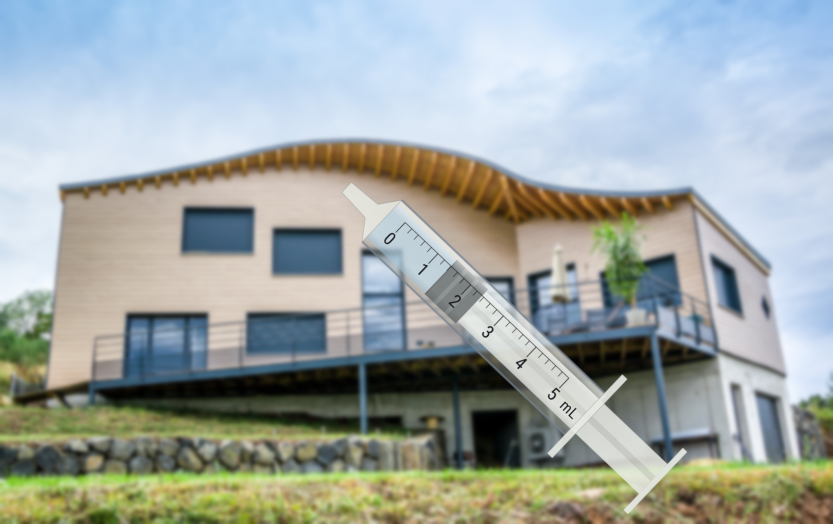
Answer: 1.4 mL
